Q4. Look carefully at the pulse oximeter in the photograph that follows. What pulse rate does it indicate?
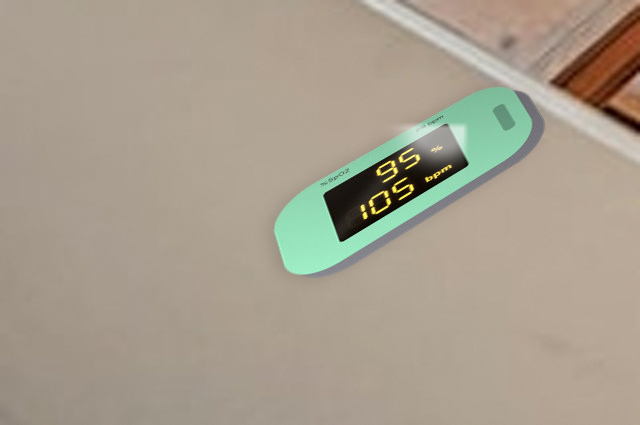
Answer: 105 bpm
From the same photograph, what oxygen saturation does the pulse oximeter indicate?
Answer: 95 %
